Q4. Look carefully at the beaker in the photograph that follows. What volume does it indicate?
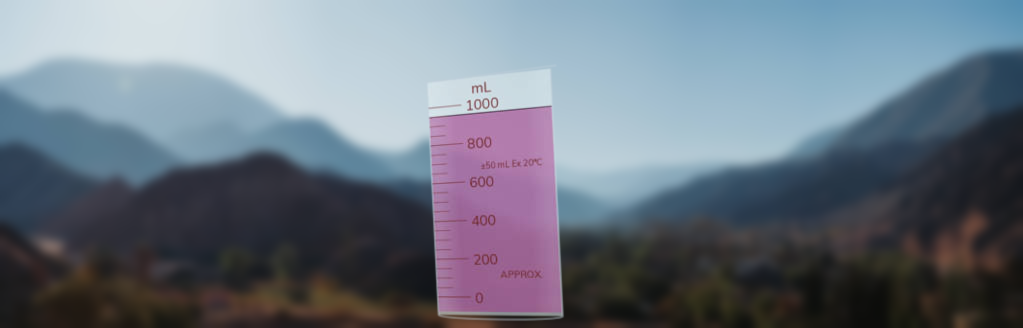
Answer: 950 mL
